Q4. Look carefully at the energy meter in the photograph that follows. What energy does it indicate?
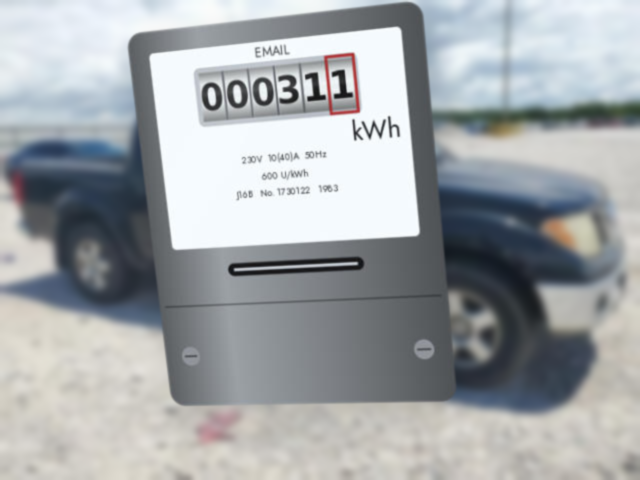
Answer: 31.1 kWh
